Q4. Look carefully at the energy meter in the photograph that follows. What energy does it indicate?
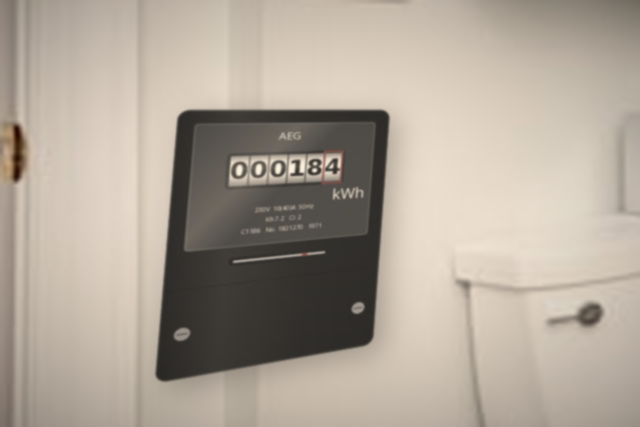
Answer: 18.4 kWh
